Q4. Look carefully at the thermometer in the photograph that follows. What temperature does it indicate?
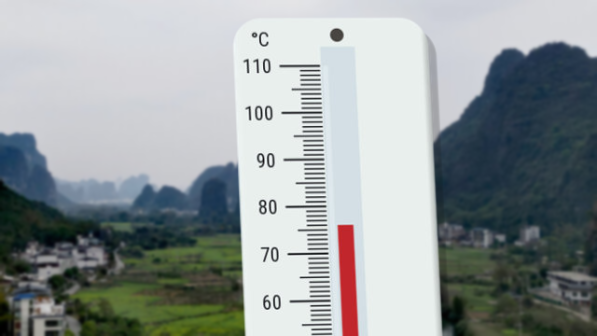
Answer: 76 °C
